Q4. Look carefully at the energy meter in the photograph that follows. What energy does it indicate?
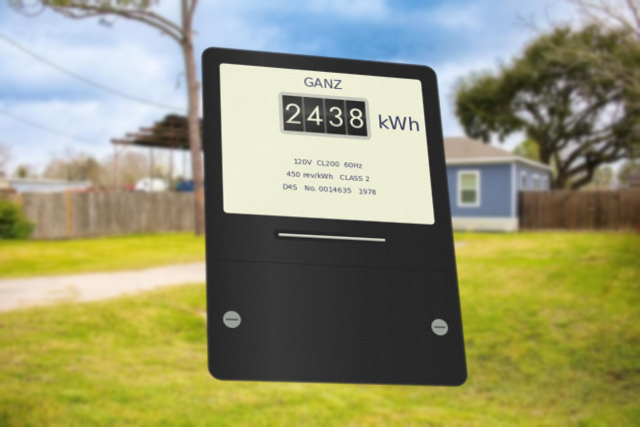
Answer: 2438 kWh
